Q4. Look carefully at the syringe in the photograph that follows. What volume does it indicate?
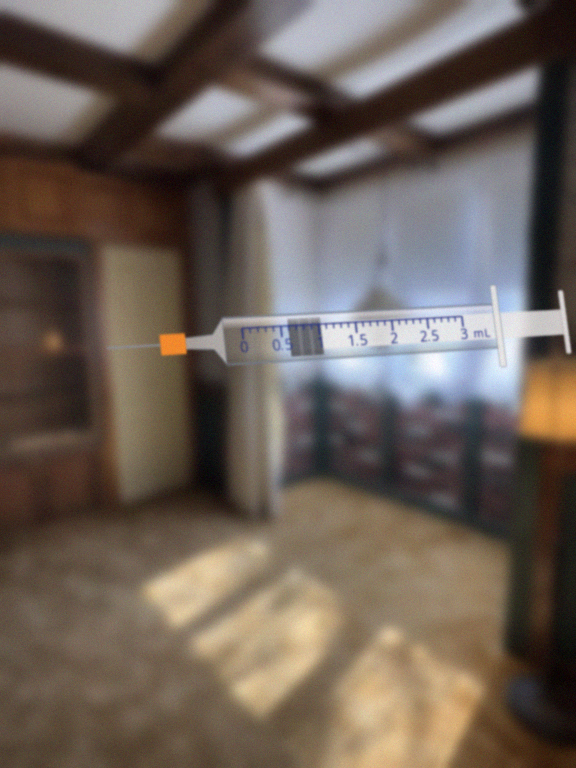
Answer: 0.6 mL
